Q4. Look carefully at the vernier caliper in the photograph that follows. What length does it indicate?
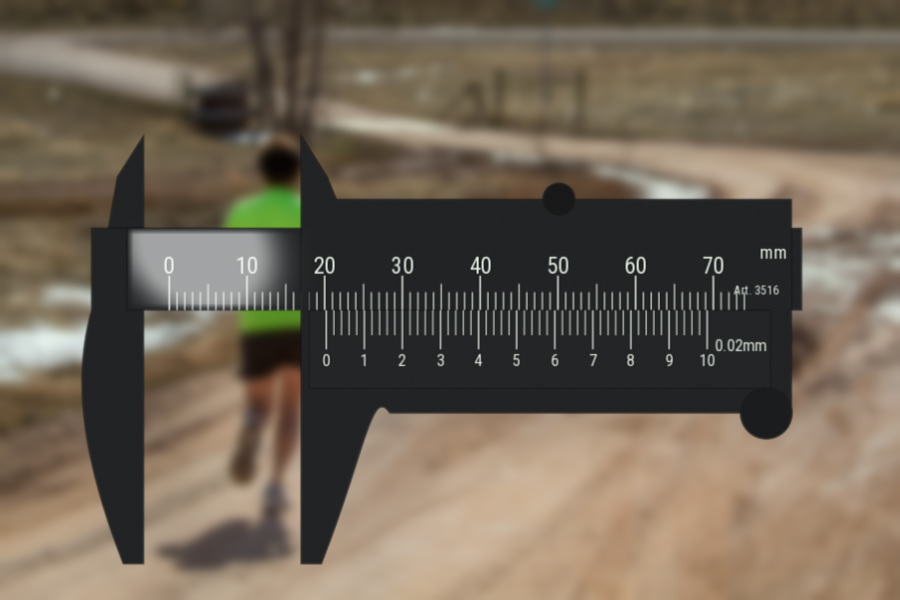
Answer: 20.2 mm
